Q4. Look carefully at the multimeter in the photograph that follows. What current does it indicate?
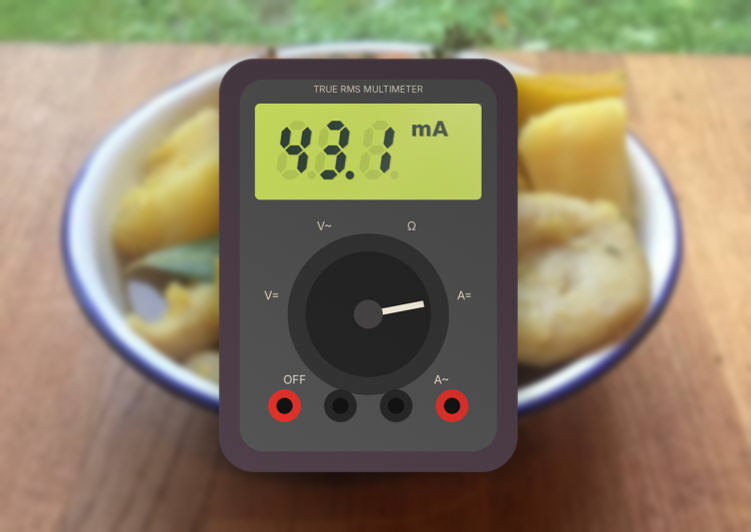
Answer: 43.1 mA
